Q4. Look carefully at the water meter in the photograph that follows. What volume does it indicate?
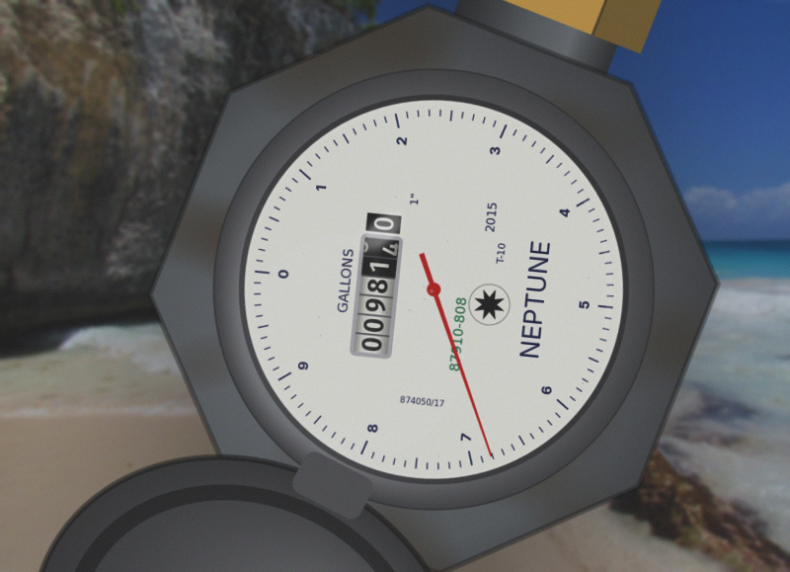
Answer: 98136.8 gal
